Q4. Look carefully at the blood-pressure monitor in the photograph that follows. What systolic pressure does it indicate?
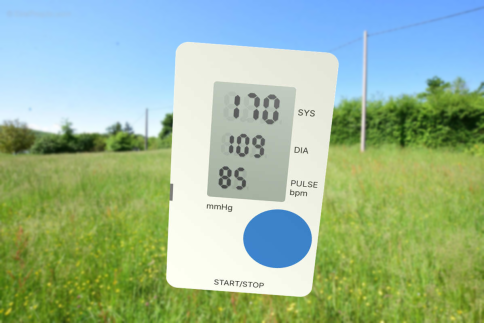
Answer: 170 mmHg
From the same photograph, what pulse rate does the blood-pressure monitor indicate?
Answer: 85 bpm
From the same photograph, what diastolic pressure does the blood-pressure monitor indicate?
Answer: 109 mmHg
